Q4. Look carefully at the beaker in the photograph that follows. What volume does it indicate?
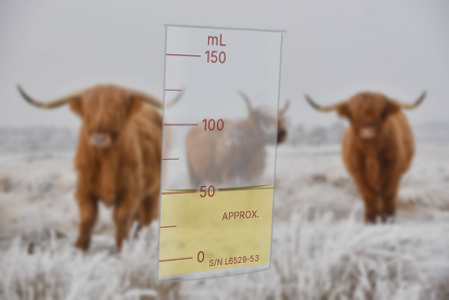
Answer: 50 mL
